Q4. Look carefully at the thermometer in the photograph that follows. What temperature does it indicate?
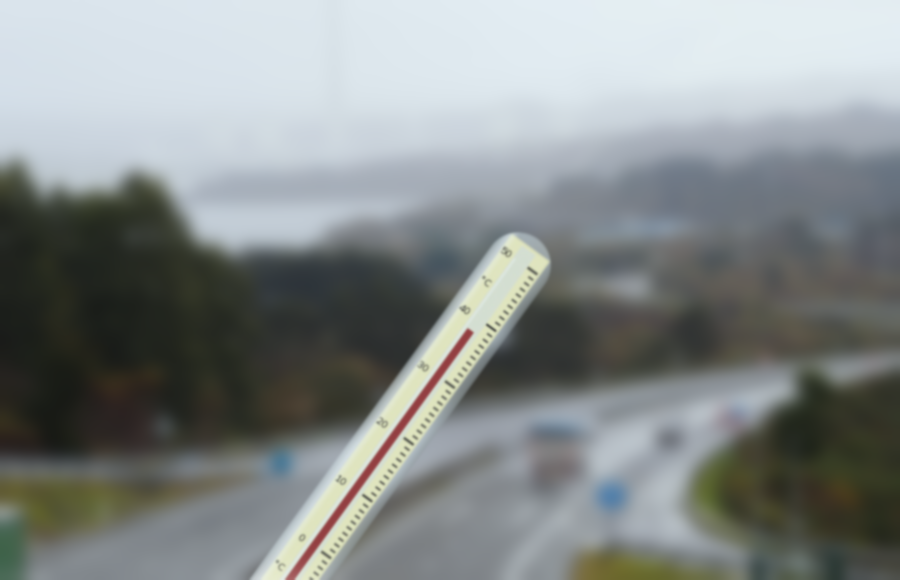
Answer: 38 °C
